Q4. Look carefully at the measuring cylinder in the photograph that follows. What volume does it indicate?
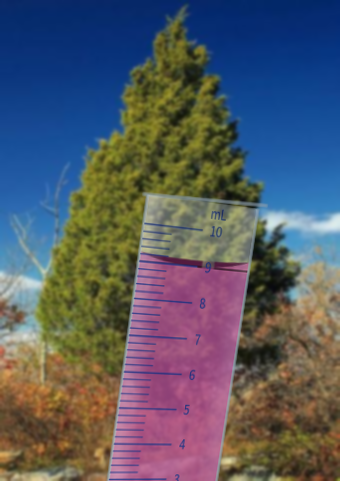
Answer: 9 mL
